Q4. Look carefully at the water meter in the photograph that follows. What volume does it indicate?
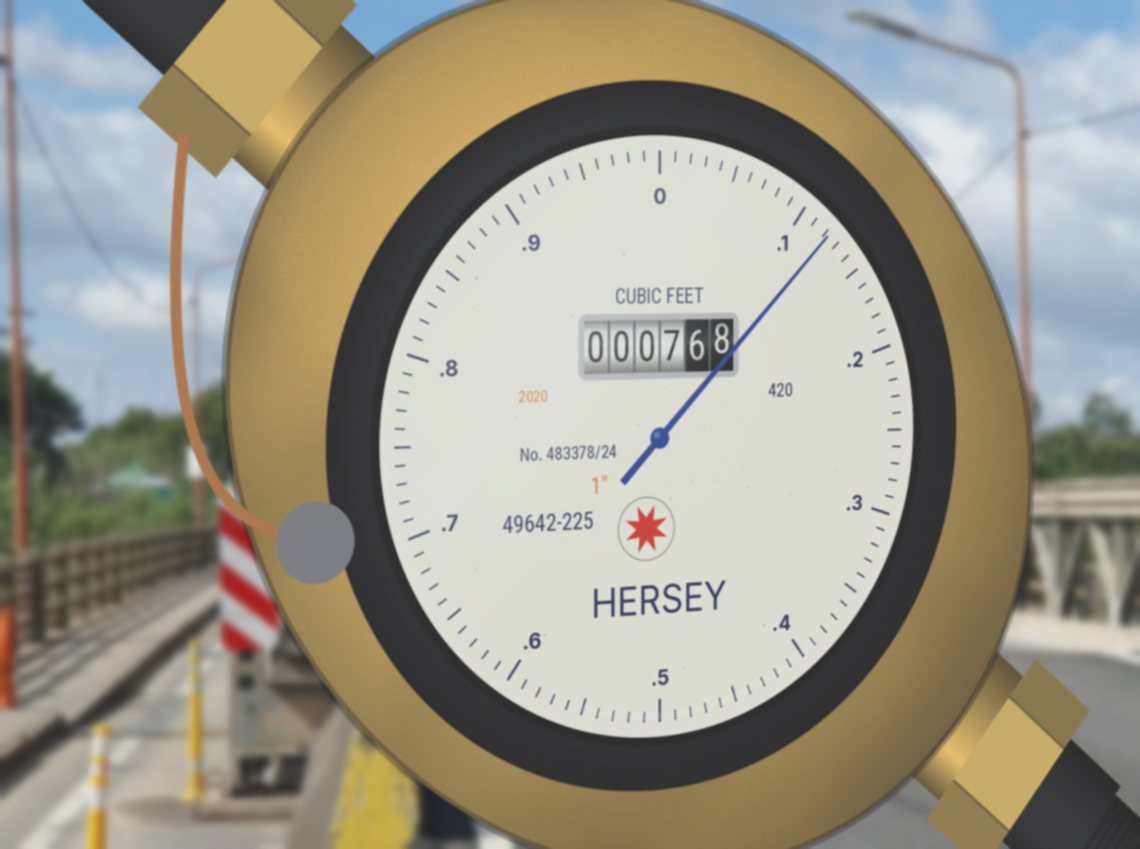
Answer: 768.12 ft³
